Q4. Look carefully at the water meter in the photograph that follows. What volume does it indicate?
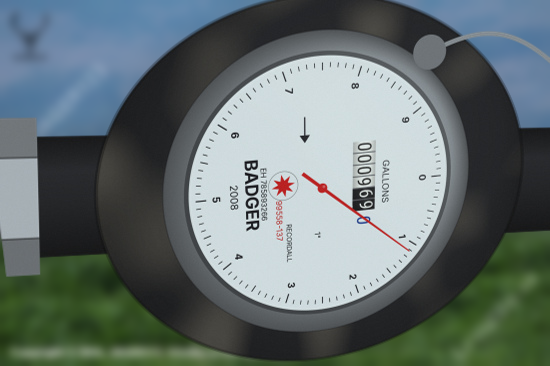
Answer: 9691.1 gal
